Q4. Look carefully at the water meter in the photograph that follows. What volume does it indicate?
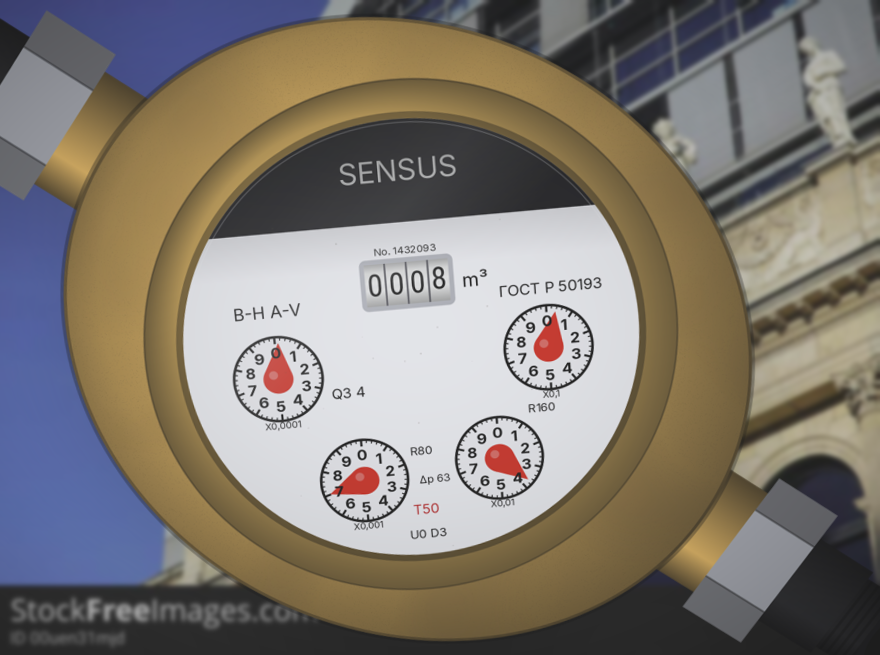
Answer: 8.0370 m³
